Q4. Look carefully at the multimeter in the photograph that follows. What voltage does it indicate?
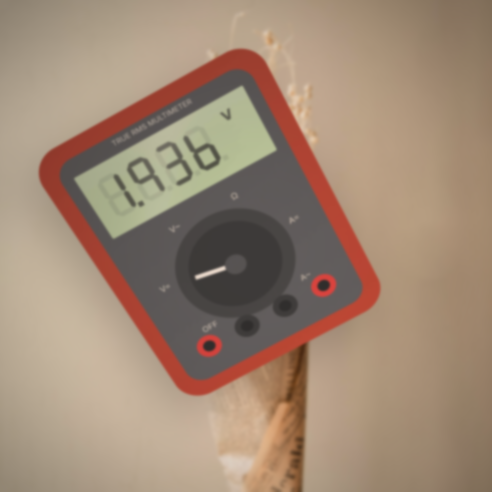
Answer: 1.936 V
